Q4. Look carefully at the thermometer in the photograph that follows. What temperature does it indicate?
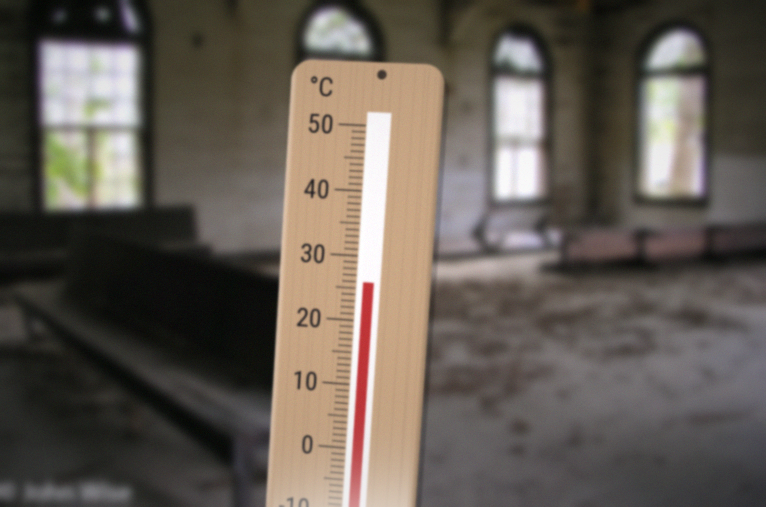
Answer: 26 °C
